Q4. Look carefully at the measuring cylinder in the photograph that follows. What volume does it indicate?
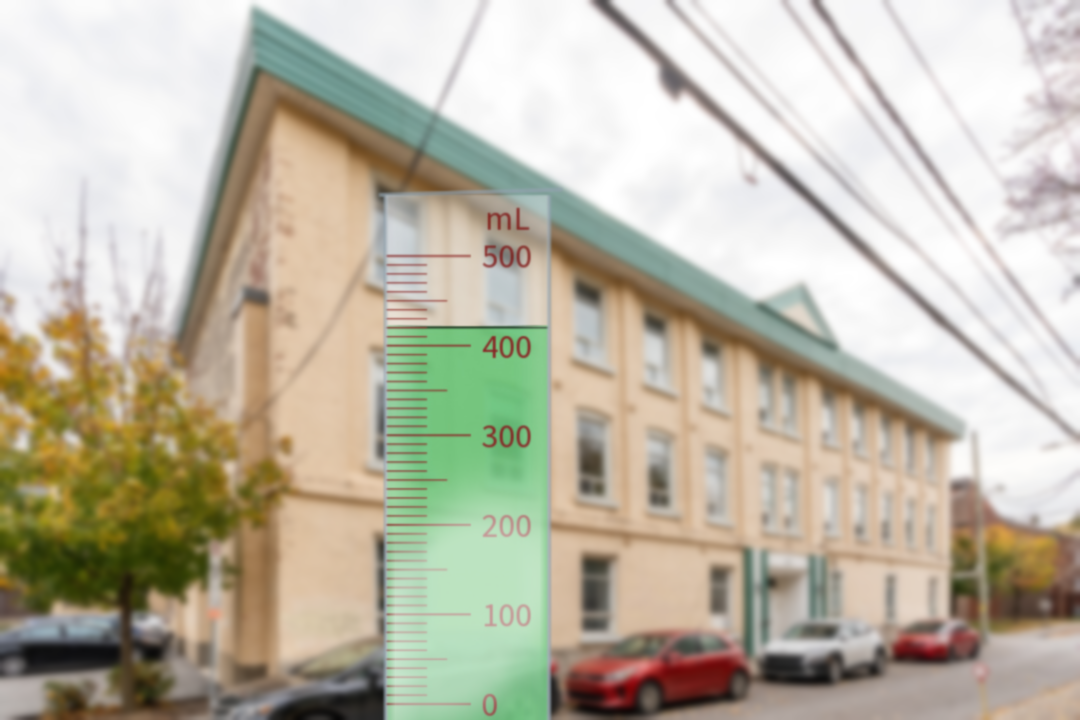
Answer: 420 mL
